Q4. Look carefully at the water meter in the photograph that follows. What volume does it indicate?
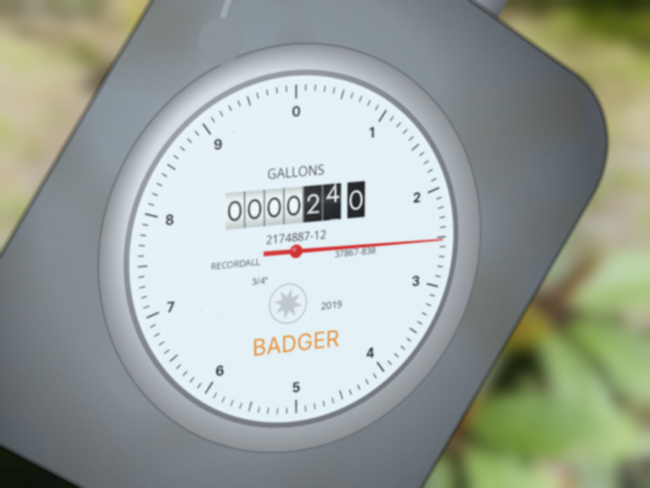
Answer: 242.5 gal
